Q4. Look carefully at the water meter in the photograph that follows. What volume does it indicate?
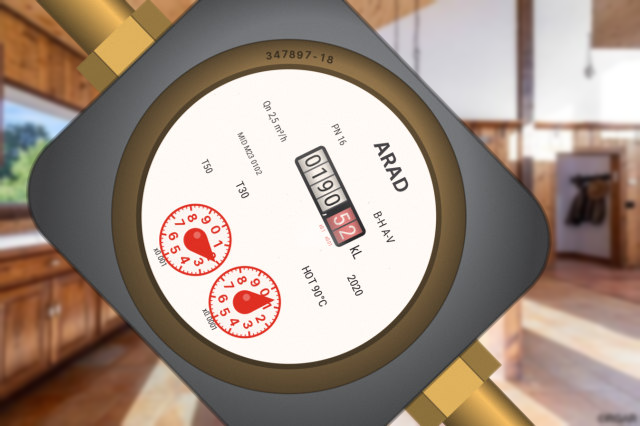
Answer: 190.5220 kL
